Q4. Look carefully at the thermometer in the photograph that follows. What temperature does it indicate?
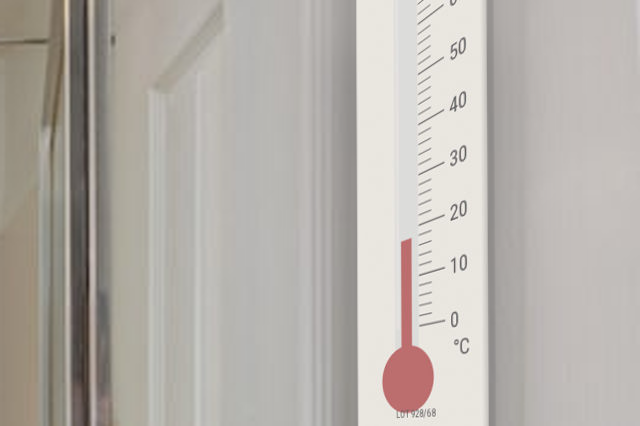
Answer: 18 °C
